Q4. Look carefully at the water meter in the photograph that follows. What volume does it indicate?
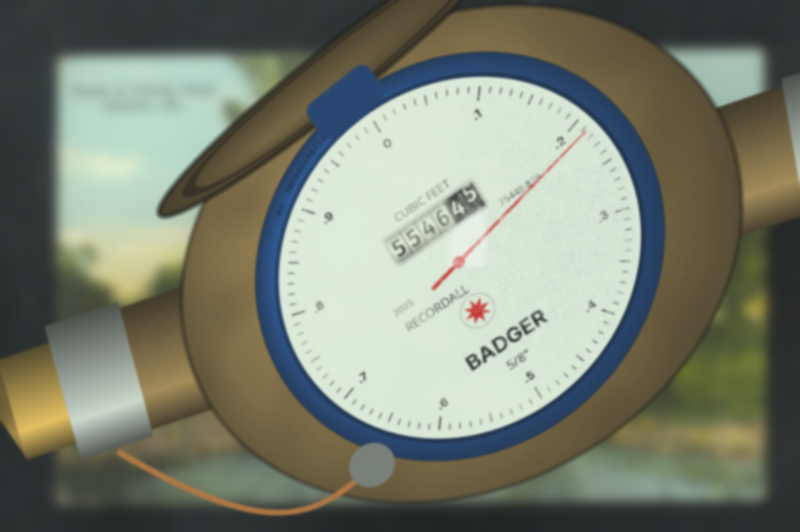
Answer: 554645.21 ft³
